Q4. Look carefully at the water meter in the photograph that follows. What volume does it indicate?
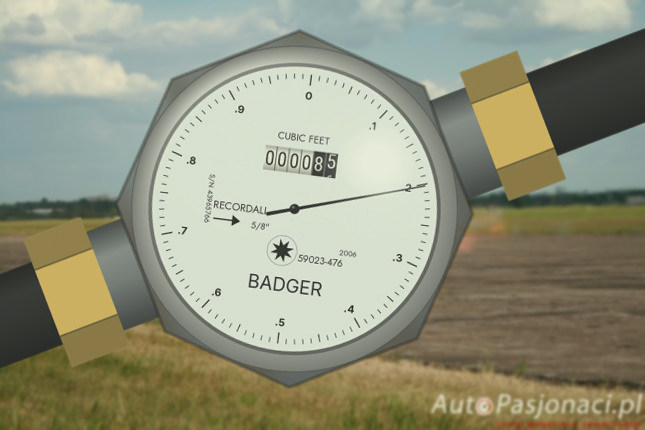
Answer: 85.20 ft³
